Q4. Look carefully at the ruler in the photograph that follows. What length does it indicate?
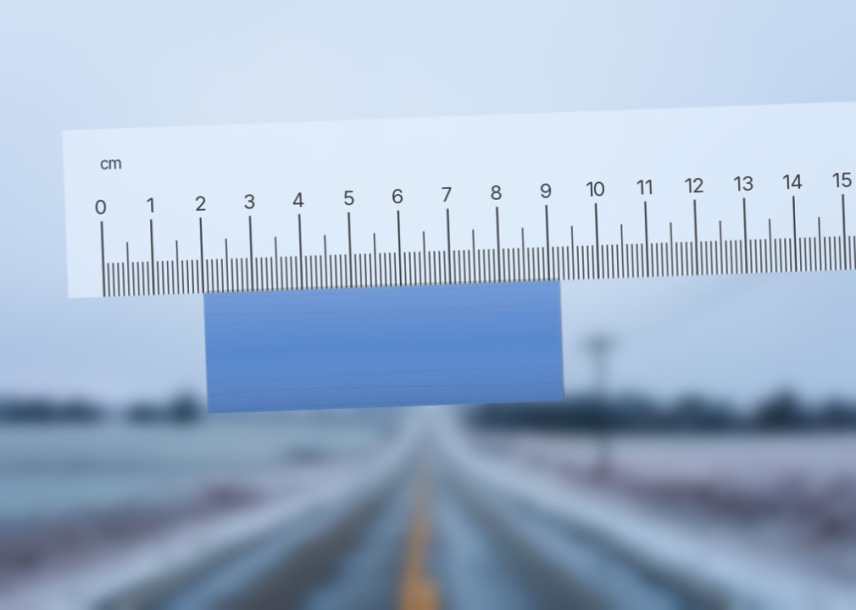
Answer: 7.2 cm
